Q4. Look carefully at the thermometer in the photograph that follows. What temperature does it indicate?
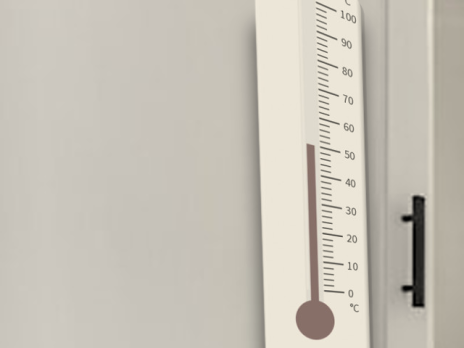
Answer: 50 °C
